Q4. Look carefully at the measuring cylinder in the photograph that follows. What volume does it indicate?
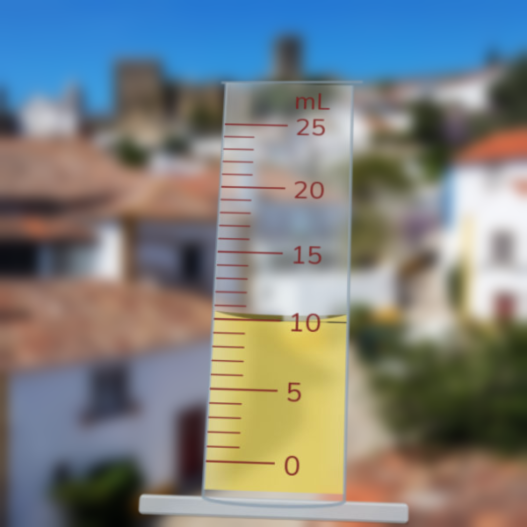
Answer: 10 mL
